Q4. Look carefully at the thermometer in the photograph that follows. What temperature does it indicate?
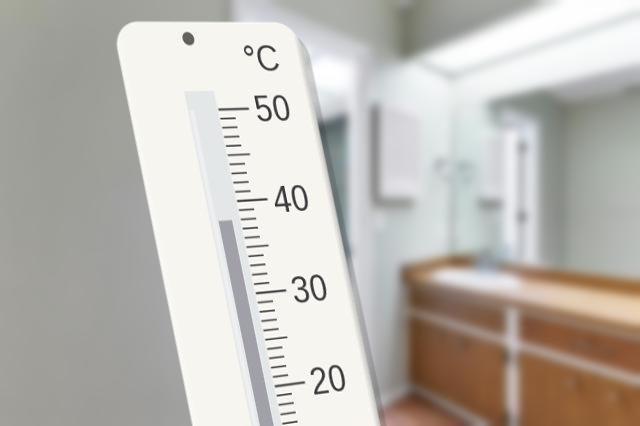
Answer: 38 °C
